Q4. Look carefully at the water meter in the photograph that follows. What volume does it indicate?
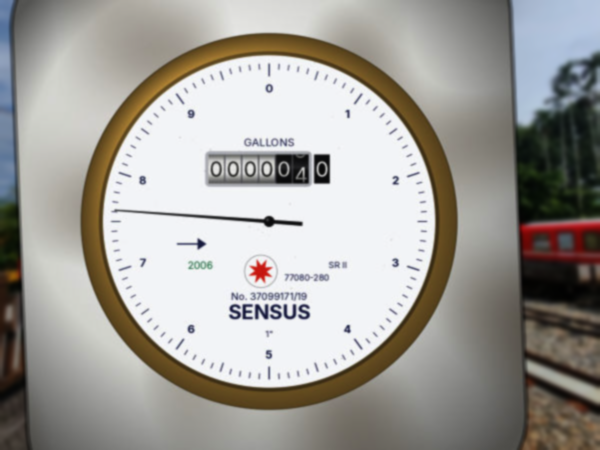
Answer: 37.6 gal
